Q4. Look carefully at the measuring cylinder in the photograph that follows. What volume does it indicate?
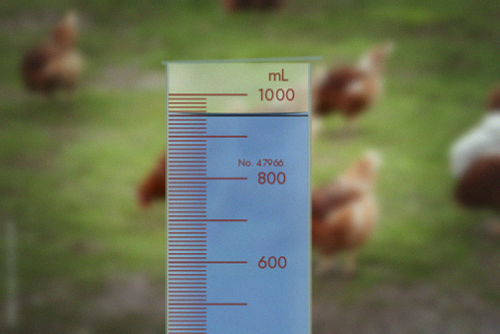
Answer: 950 mL
